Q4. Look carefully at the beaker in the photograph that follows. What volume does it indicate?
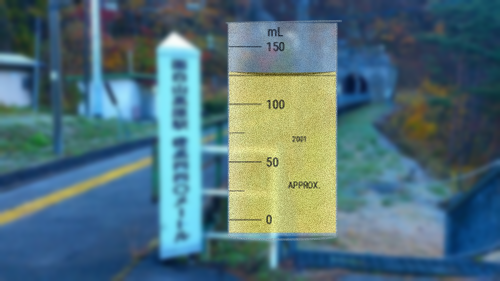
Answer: 125 mL
